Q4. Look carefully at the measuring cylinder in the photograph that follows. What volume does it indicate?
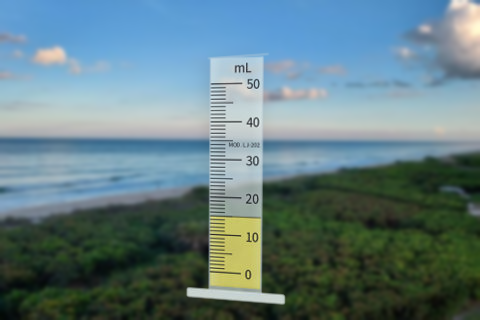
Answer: 15 mL
